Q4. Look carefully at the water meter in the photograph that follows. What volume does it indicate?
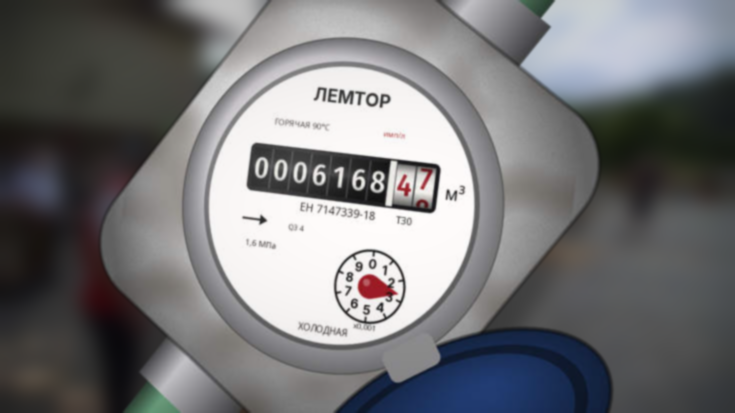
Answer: 6168.472 m³
